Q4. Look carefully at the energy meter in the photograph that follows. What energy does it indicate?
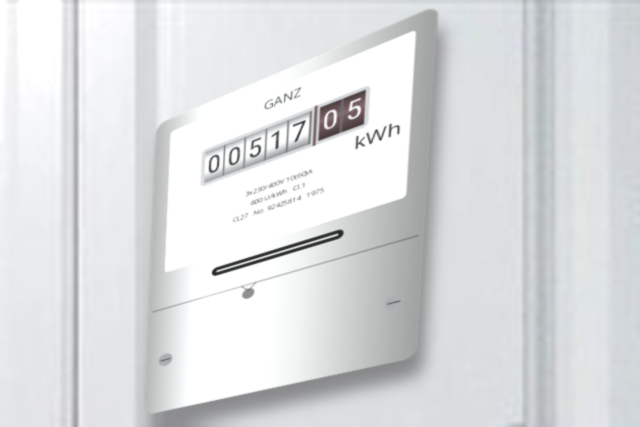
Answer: 517.05 kWh
